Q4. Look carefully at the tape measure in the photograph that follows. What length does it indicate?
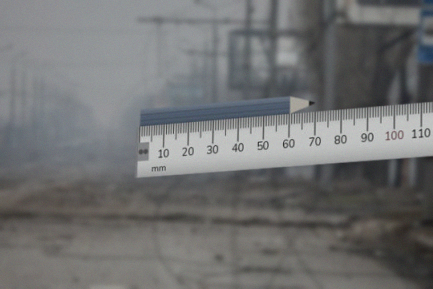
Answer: 70 mm
